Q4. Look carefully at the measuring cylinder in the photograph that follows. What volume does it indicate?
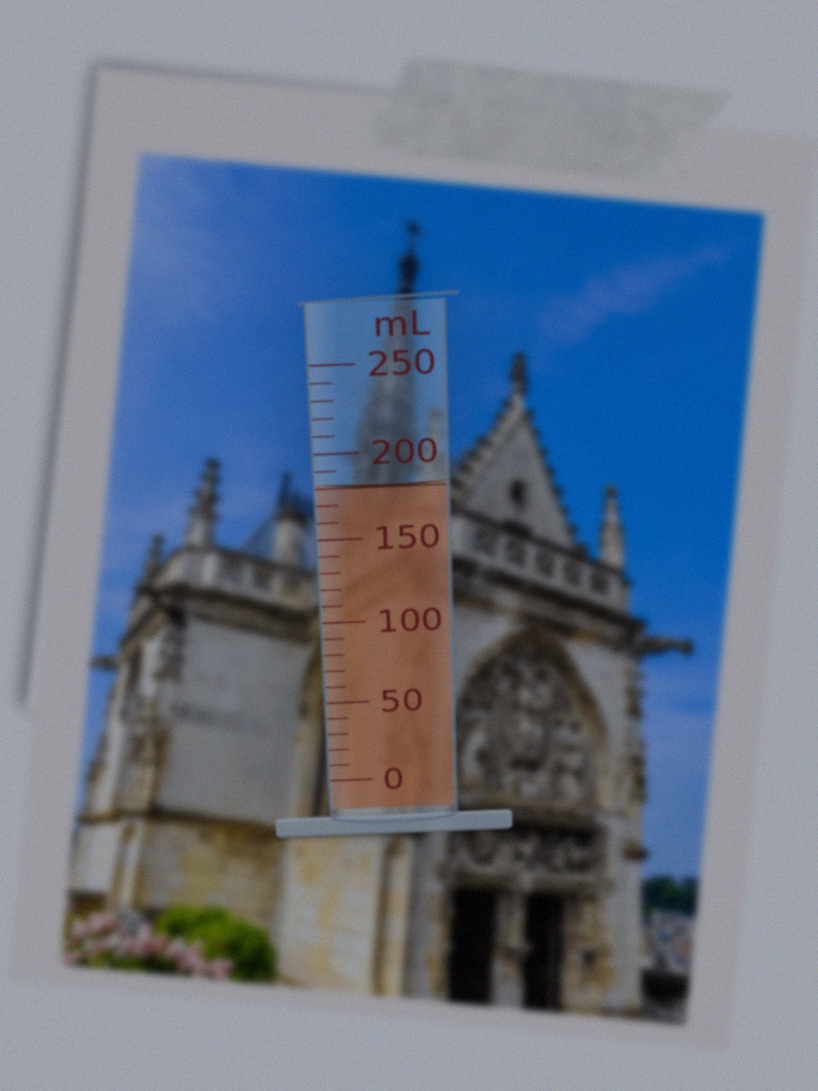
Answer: 180 mL
